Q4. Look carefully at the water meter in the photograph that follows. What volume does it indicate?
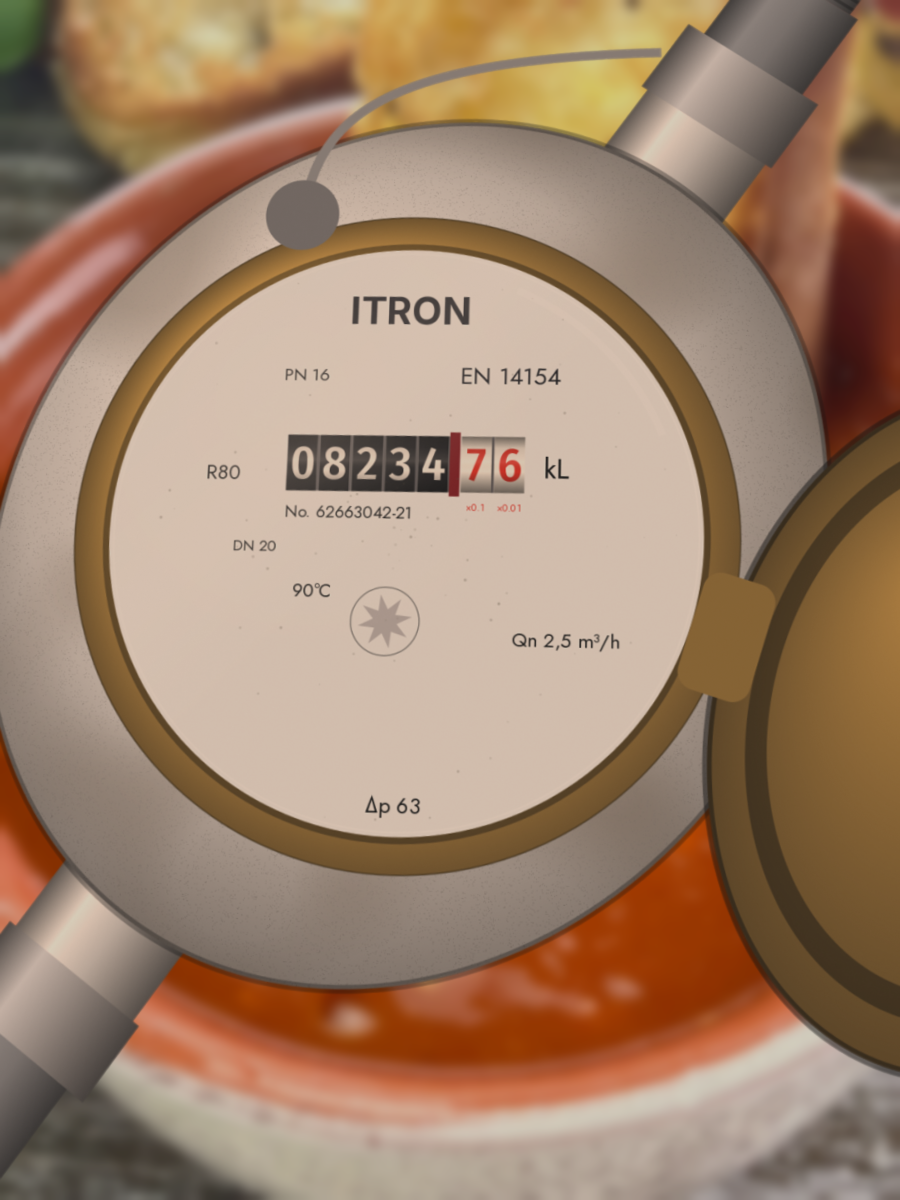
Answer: 8234.76 kL
